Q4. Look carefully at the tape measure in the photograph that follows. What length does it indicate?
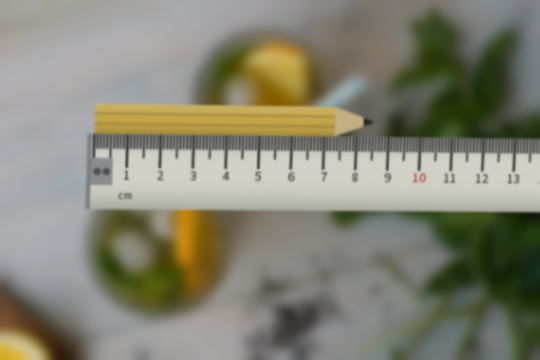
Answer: 8.5 cm
